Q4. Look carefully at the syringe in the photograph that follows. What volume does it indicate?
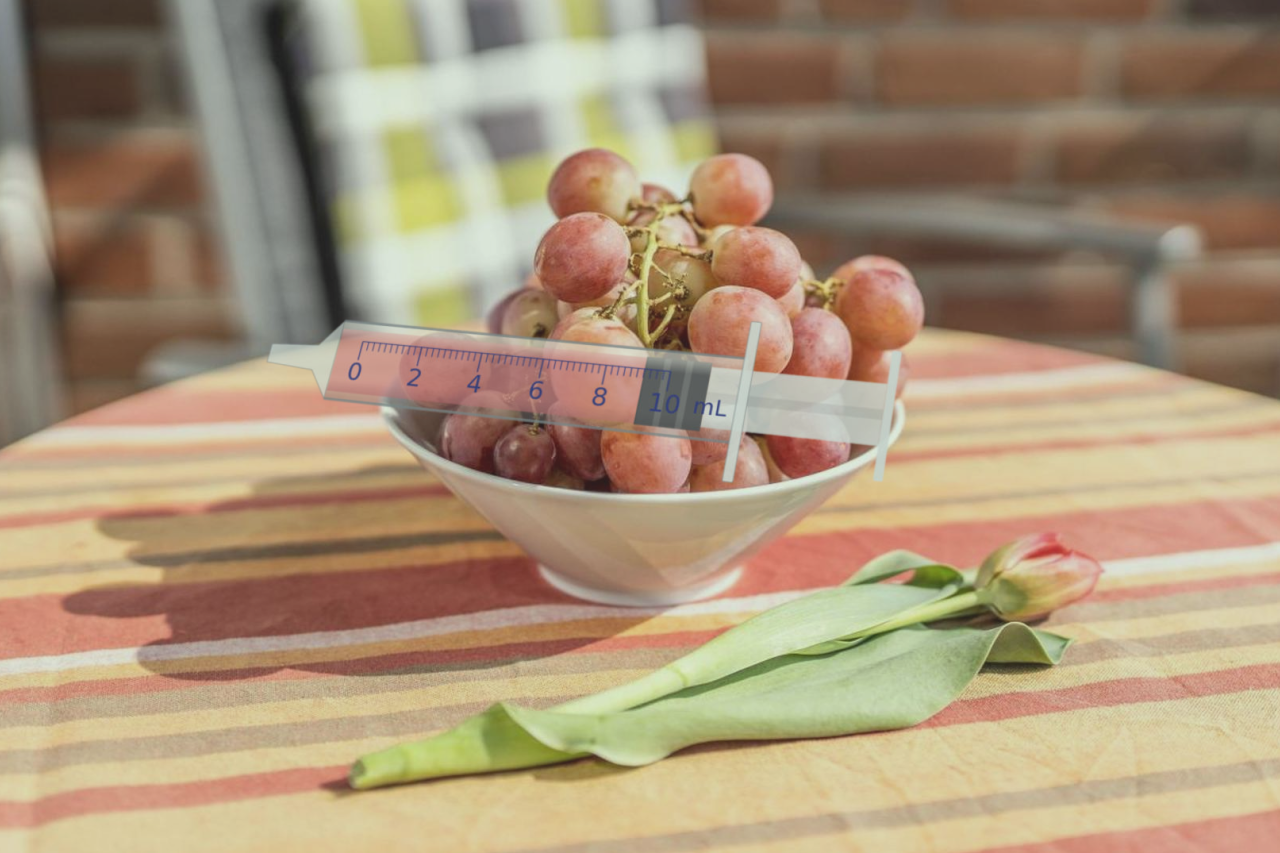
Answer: 9.2 mL
